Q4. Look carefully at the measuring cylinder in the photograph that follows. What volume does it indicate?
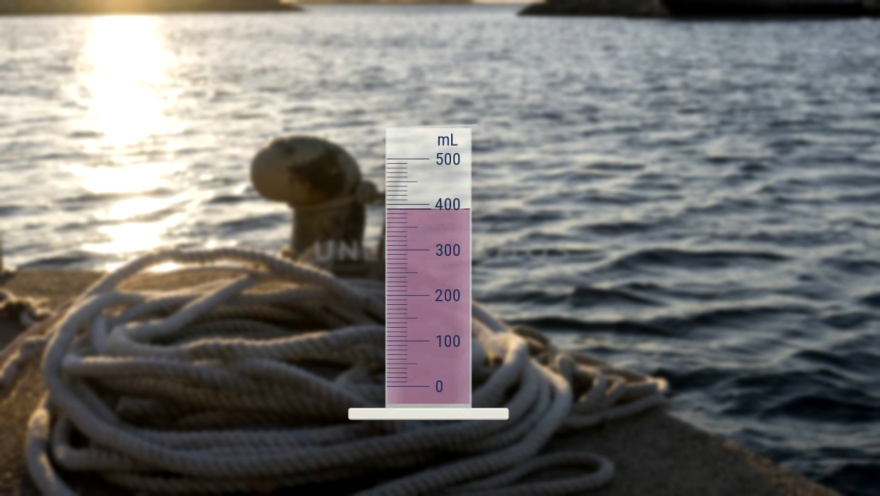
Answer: 390 mL
